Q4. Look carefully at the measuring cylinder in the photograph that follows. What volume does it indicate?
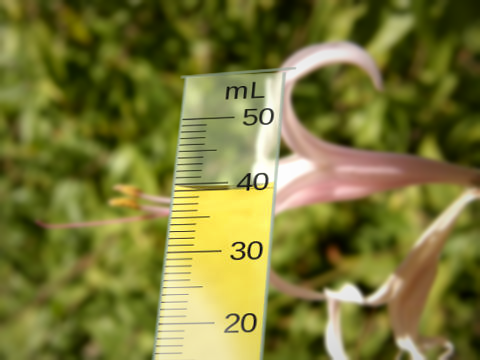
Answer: 39 mL
